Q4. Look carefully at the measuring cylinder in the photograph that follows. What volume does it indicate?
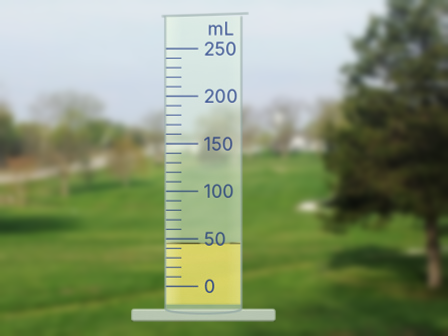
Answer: 45 mL
